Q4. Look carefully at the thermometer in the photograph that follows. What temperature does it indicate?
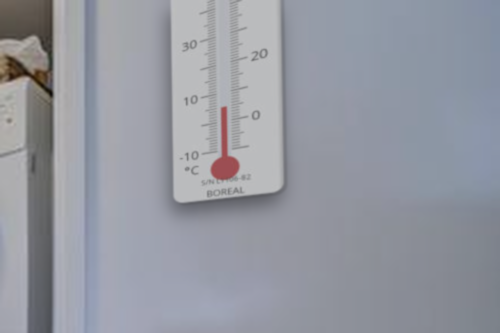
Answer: 5 °C
